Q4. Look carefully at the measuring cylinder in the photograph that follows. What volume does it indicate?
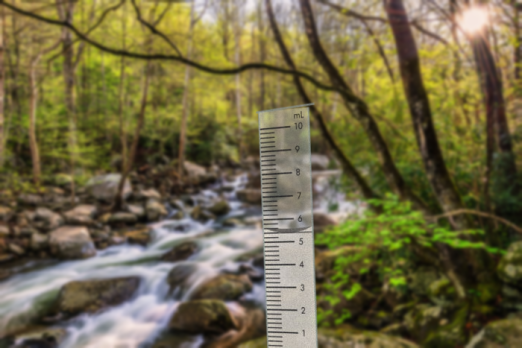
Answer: 5.4 mL
